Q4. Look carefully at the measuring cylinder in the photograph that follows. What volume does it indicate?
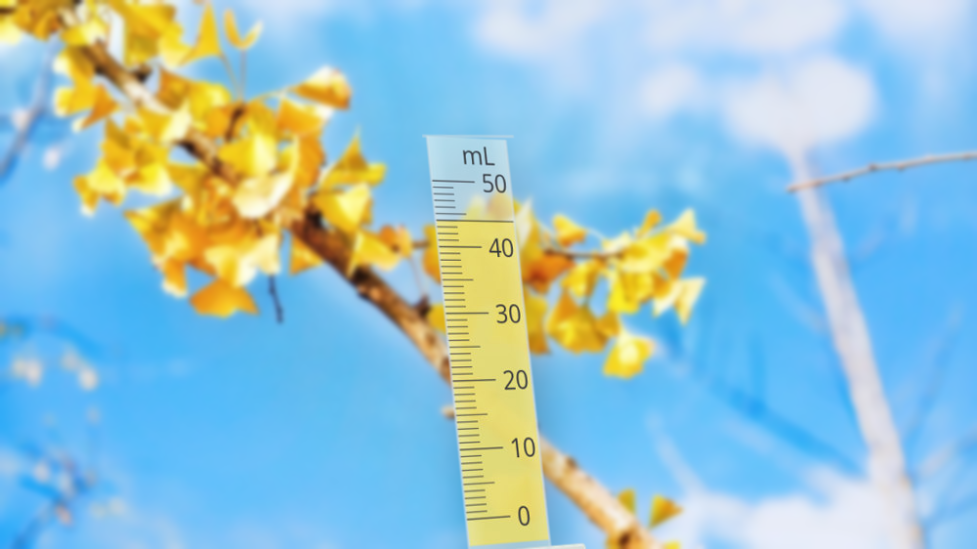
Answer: 44 mL
